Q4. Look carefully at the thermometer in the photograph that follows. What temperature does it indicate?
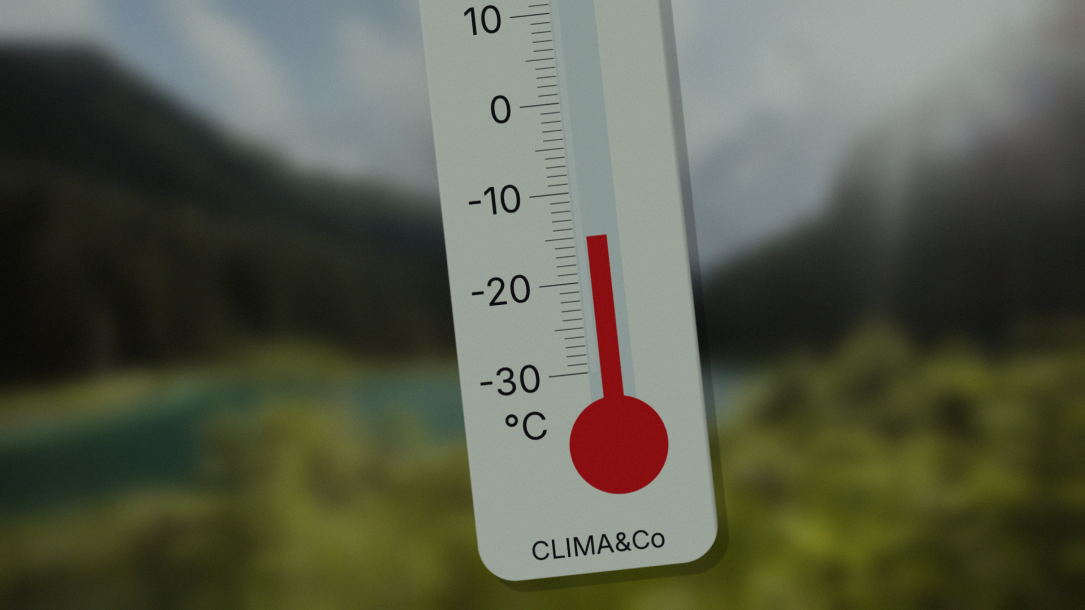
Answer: -15 °C
